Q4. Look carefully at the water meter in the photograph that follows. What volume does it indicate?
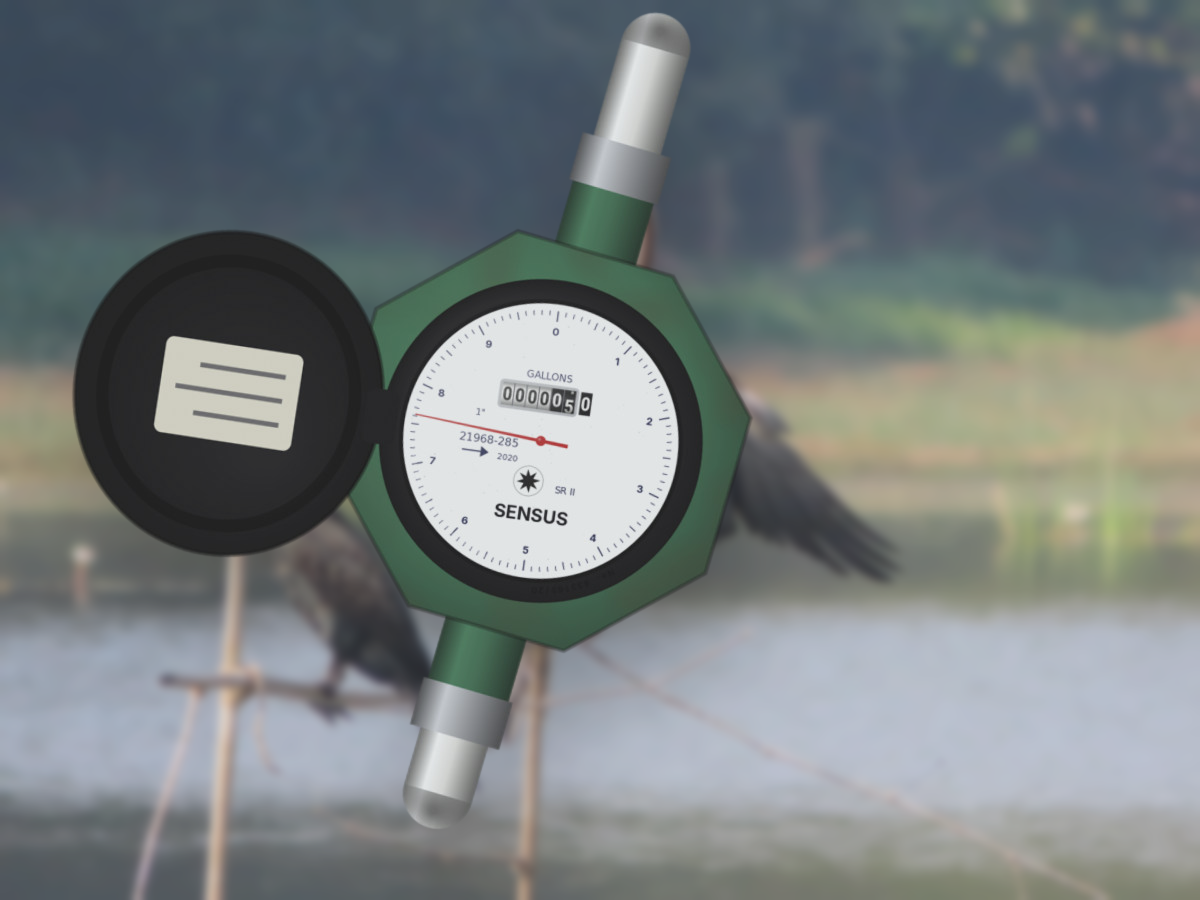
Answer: 47.6 gal
